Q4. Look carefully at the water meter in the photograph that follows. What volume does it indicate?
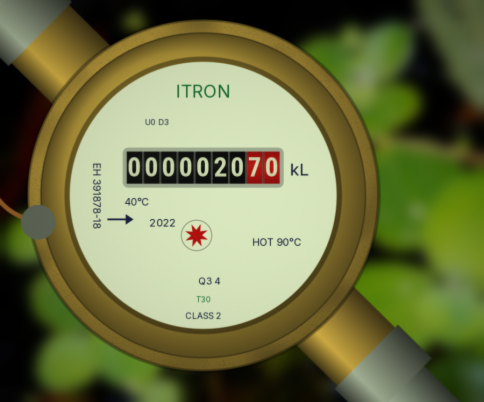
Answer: 20.70 kL
